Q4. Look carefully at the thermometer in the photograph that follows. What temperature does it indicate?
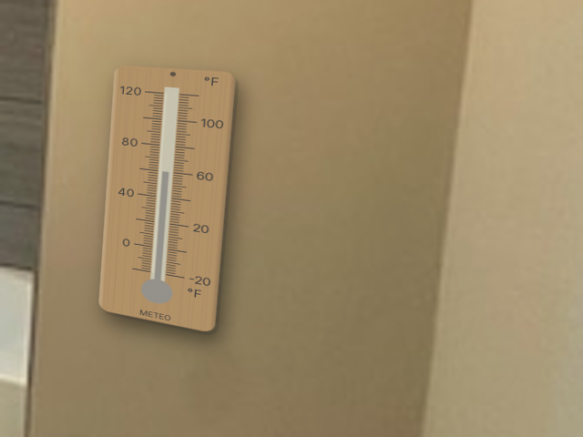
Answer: 60 °F
